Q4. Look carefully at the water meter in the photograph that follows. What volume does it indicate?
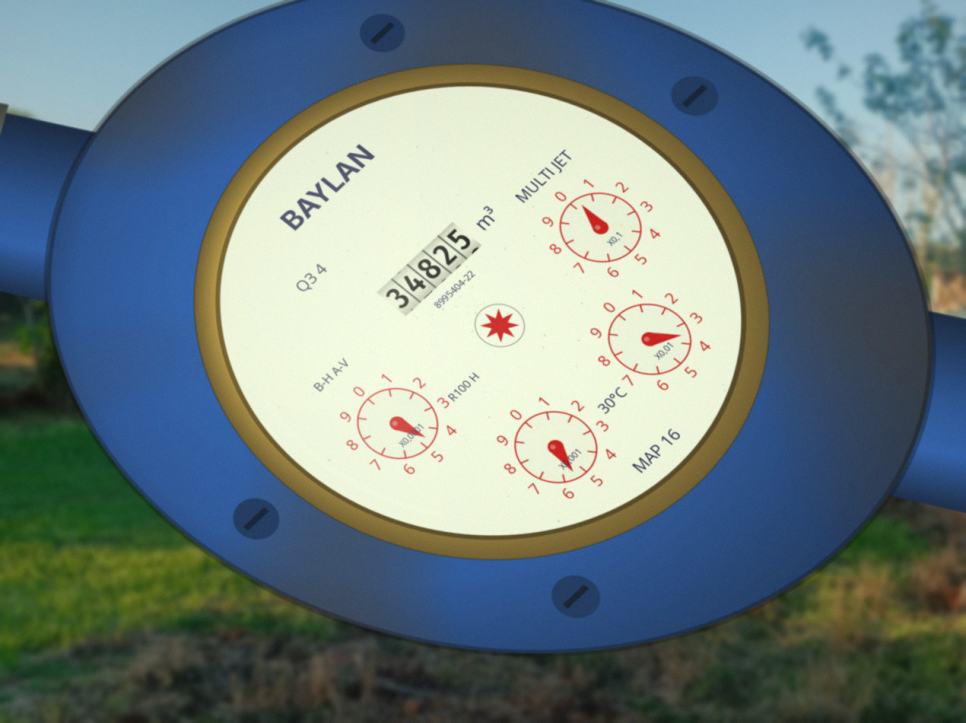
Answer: 34825.0354 m³
